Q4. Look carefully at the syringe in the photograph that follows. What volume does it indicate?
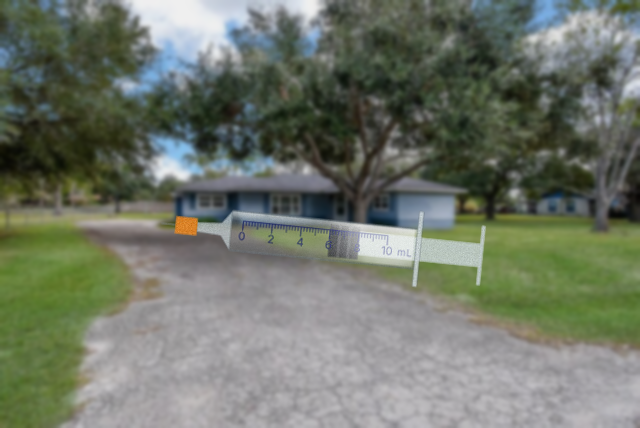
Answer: 6 mL
